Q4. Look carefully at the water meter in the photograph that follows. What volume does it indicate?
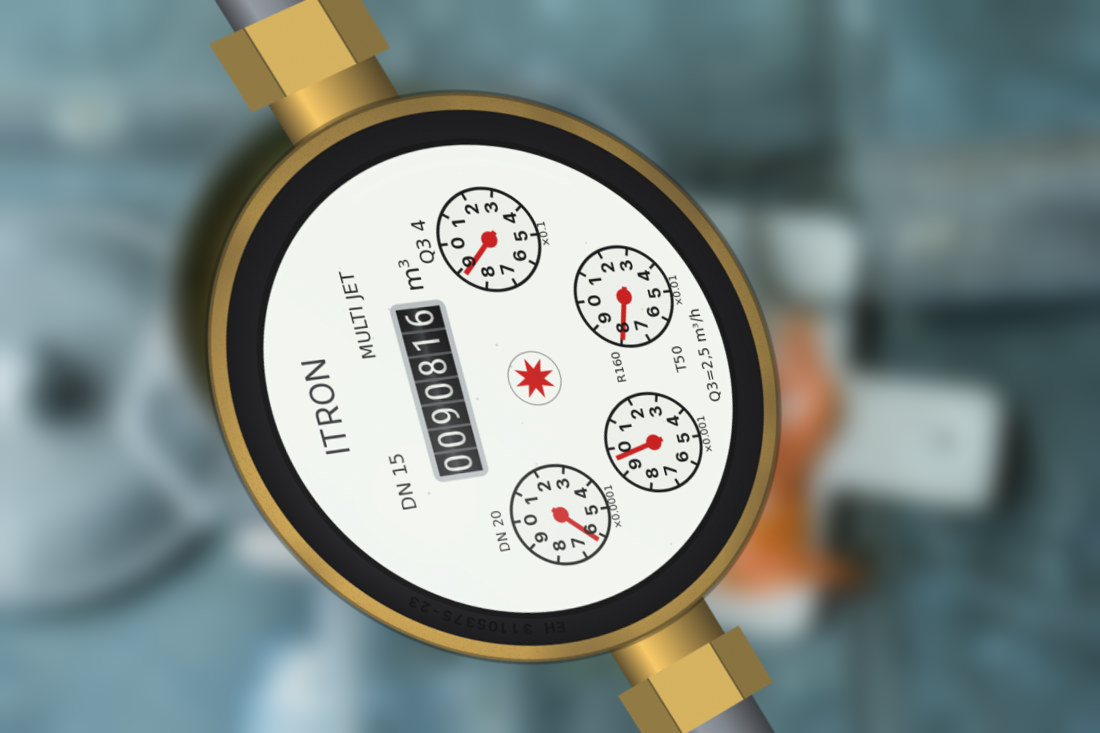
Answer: 90816.8796 m³
